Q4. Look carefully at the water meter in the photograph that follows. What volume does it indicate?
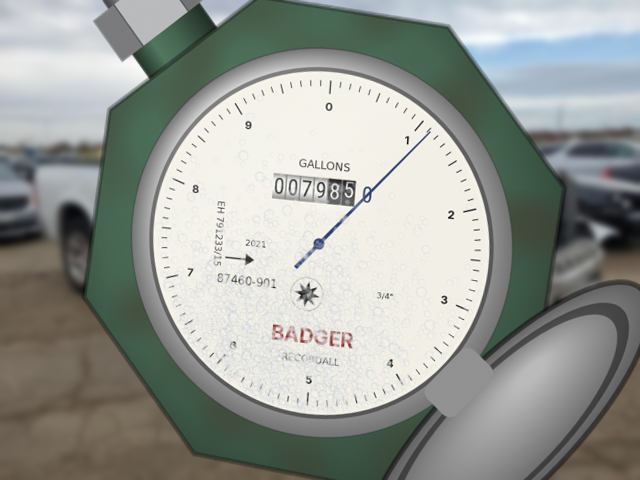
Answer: 79851.1 gal
